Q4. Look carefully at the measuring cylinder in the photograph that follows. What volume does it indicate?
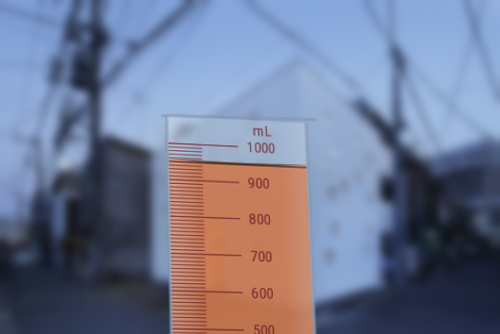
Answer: 950 mL
